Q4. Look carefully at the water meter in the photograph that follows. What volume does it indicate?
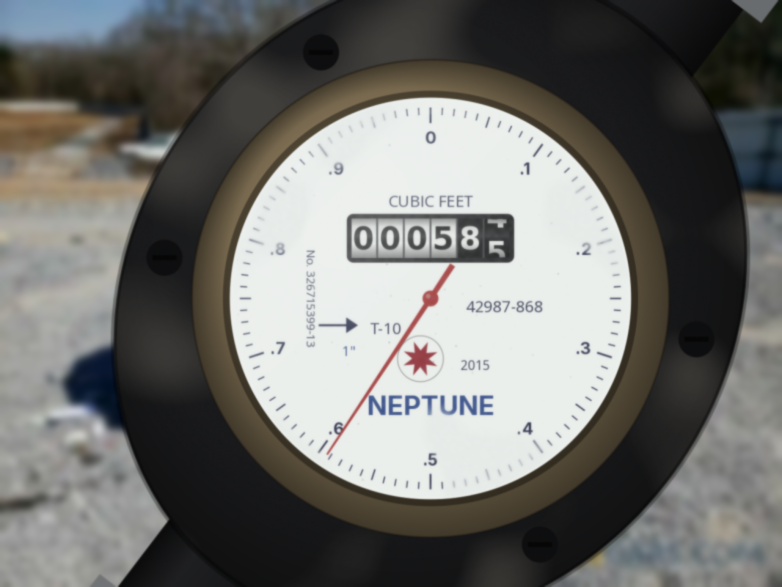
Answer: 584.59 ft³
